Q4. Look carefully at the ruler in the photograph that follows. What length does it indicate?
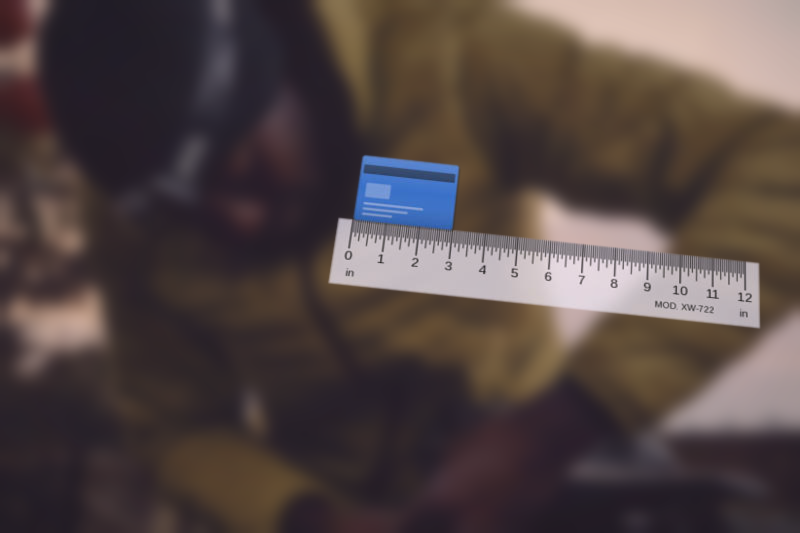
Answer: 3 in
